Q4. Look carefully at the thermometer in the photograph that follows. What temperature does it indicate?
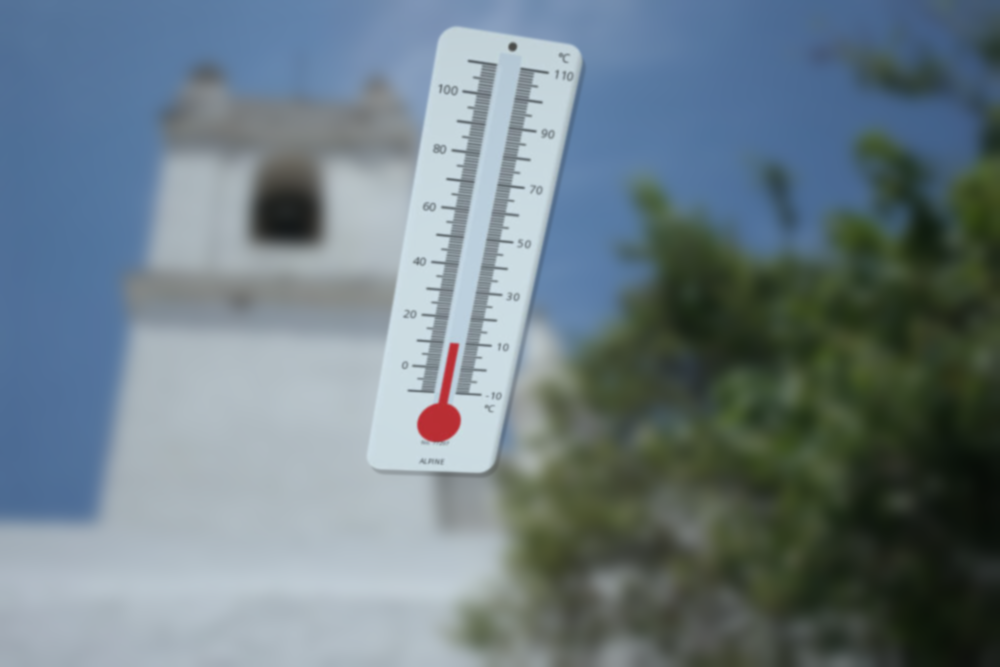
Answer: 10 °C
